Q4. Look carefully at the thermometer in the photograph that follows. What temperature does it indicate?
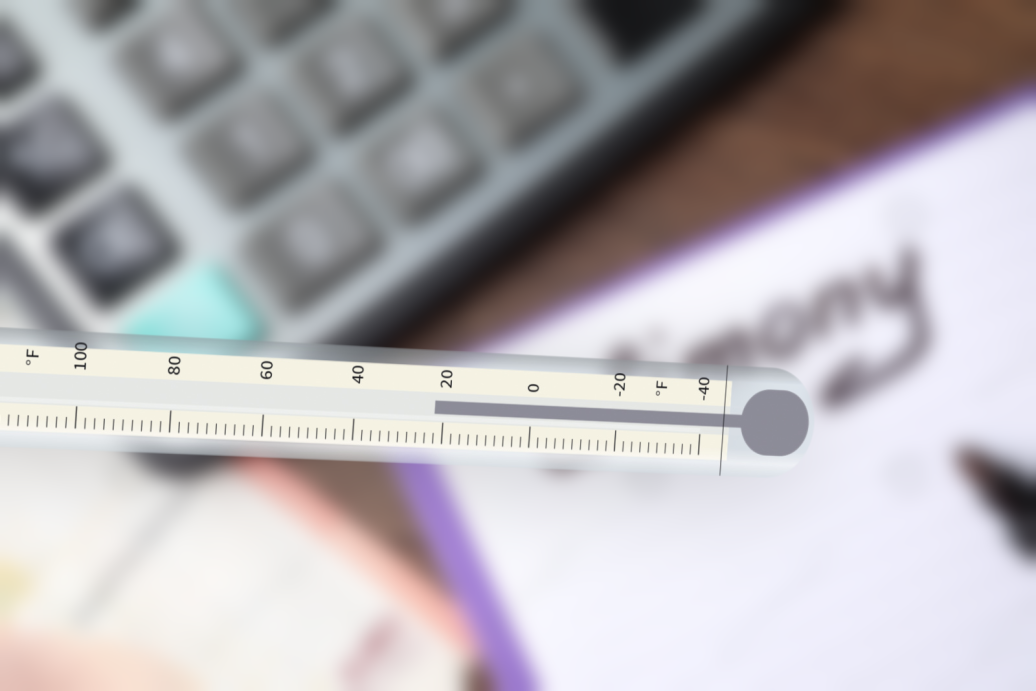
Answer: 22 °F
